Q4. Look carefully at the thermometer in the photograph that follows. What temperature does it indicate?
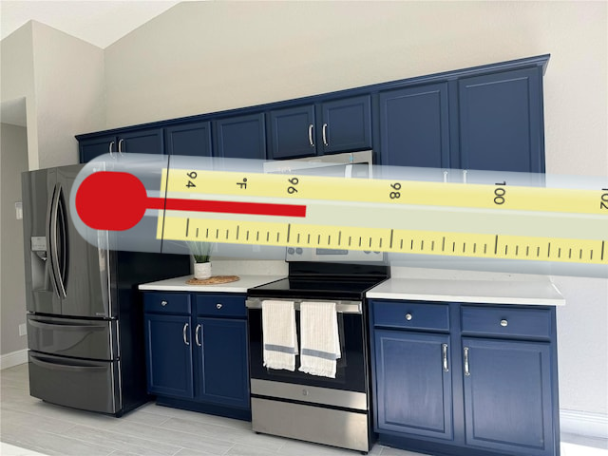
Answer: 96.3 °F
